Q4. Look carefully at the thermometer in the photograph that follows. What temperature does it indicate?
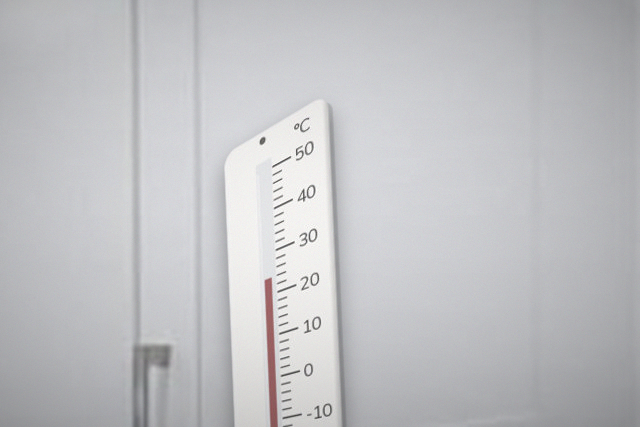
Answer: 24 °C
